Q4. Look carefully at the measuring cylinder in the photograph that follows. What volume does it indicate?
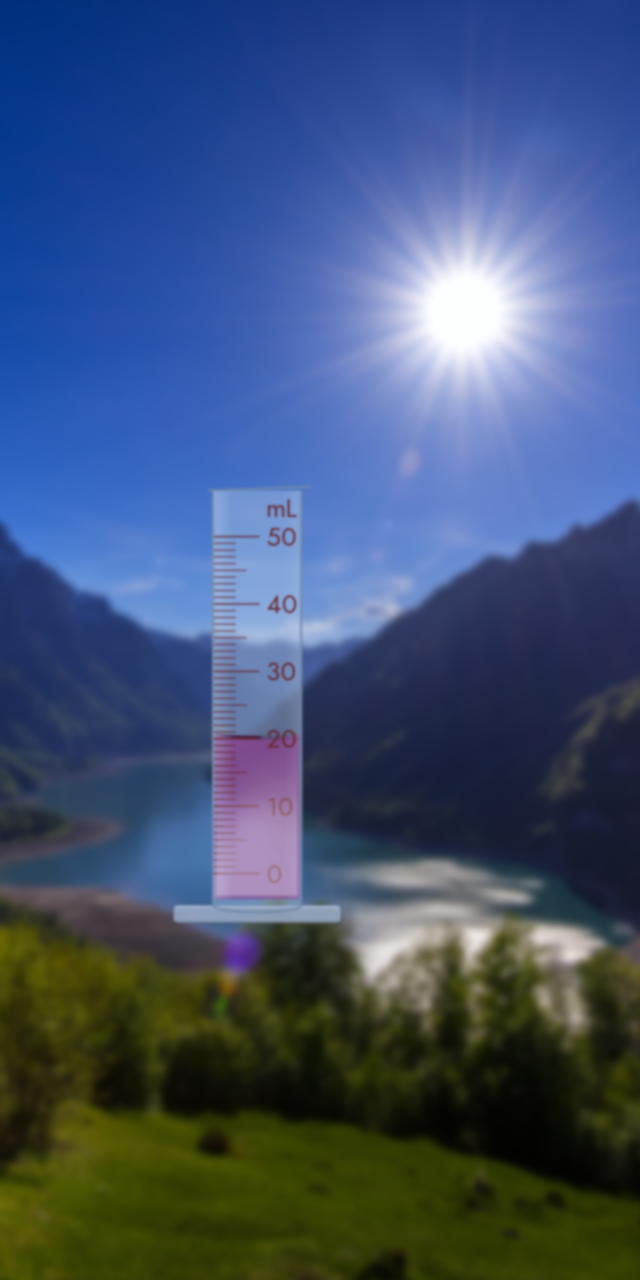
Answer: 20 mL
